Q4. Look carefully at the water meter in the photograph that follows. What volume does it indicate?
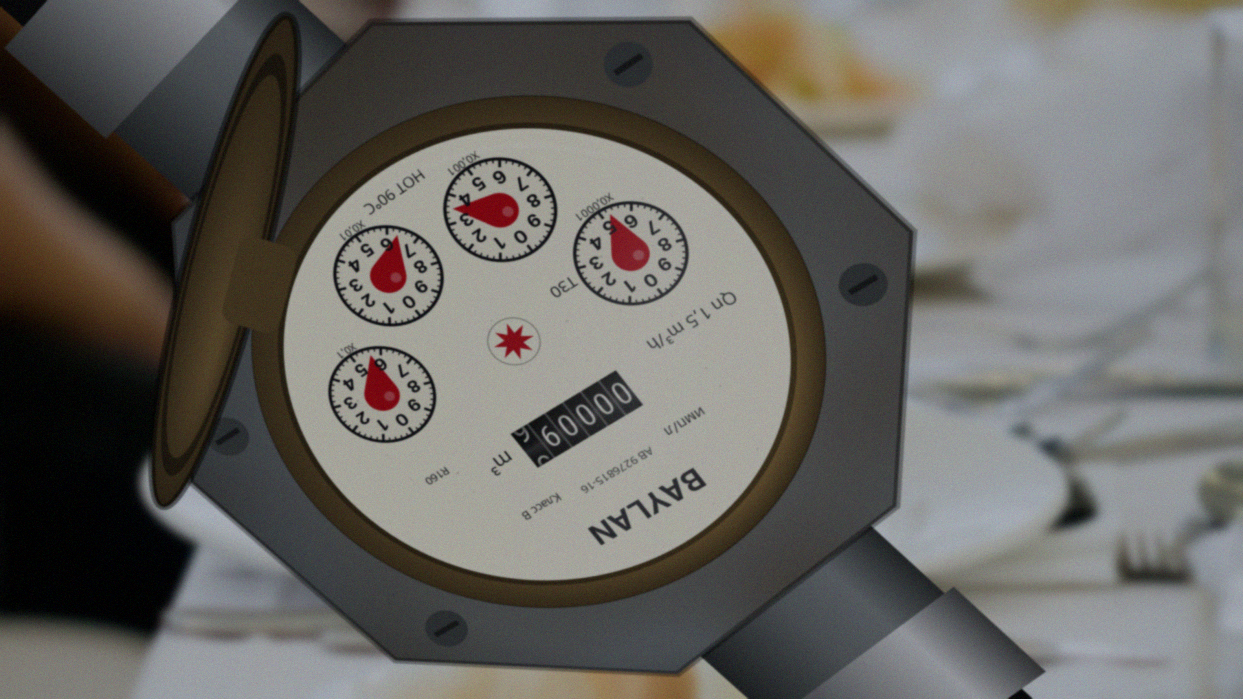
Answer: 95.5635 m³
